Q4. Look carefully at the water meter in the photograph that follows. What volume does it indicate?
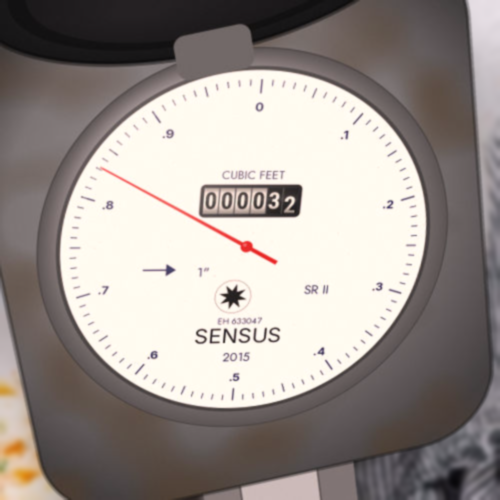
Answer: 31.83 ft³
